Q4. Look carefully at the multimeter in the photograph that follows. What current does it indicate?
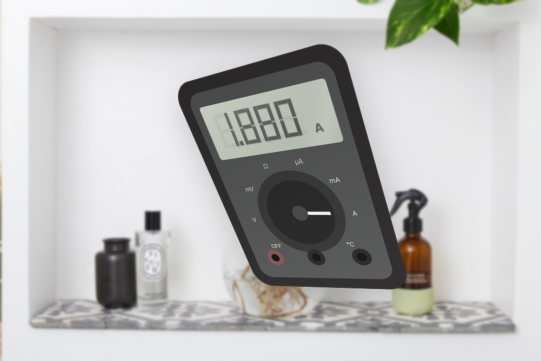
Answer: 1.880 A
